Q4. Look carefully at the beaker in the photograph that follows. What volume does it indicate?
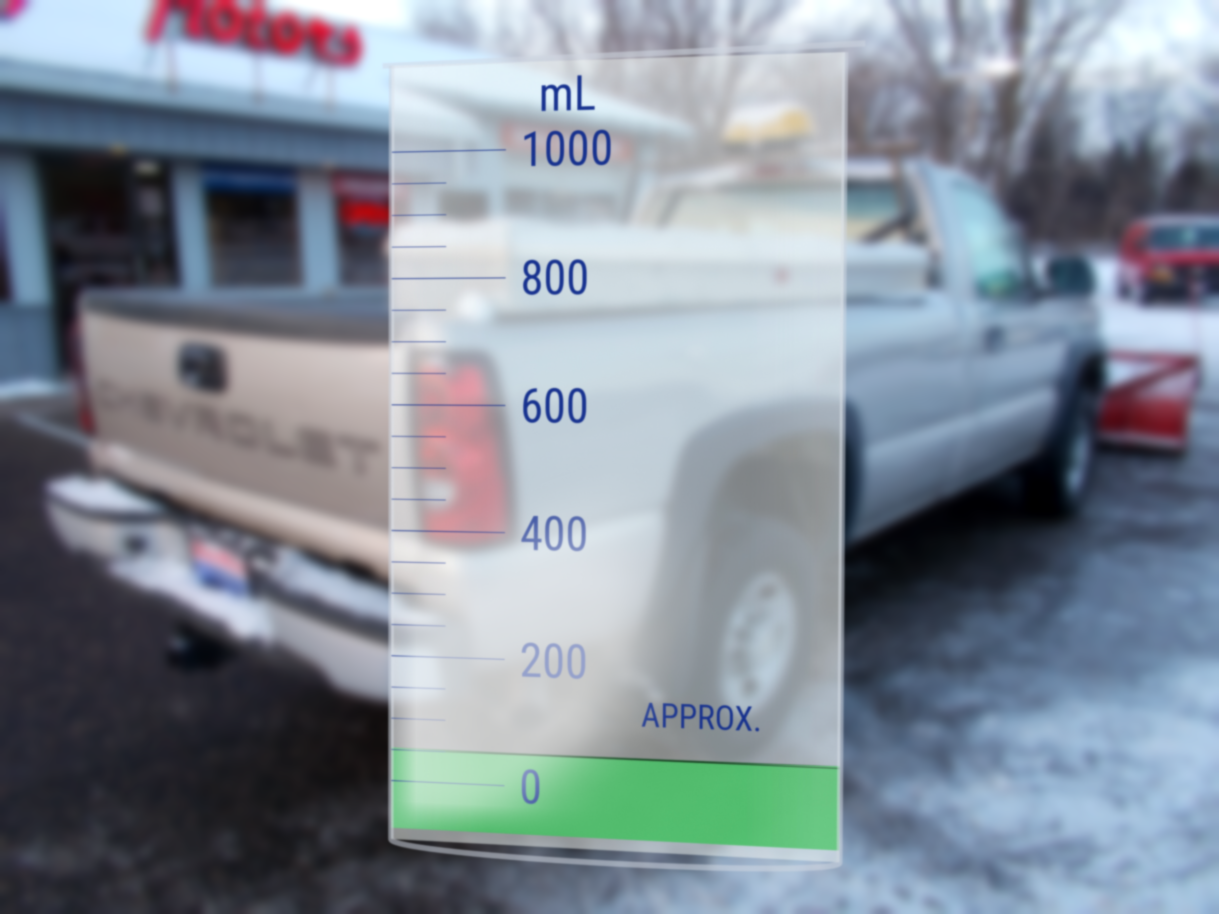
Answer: 50 mL
